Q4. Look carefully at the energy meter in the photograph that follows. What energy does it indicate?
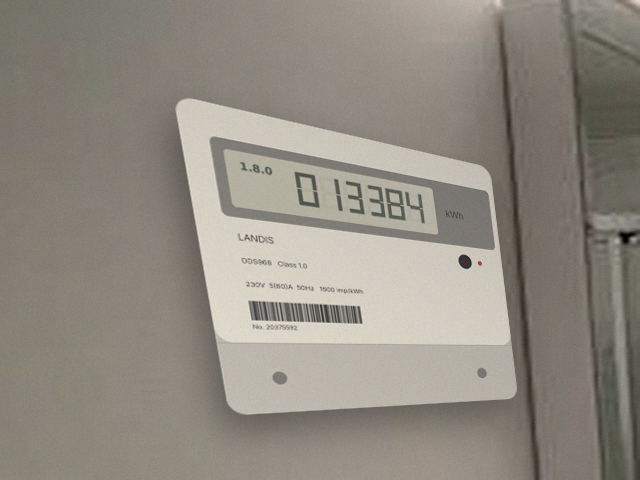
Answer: 13384 kWh
